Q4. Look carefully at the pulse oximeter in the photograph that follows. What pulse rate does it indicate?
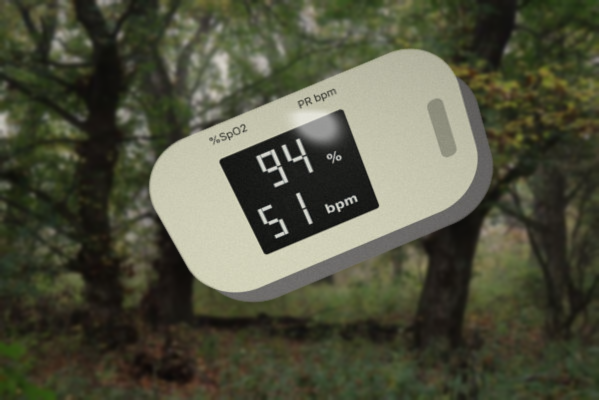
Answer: 51 bpm
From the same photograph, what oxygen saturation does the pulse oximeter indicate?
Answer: 94 %
